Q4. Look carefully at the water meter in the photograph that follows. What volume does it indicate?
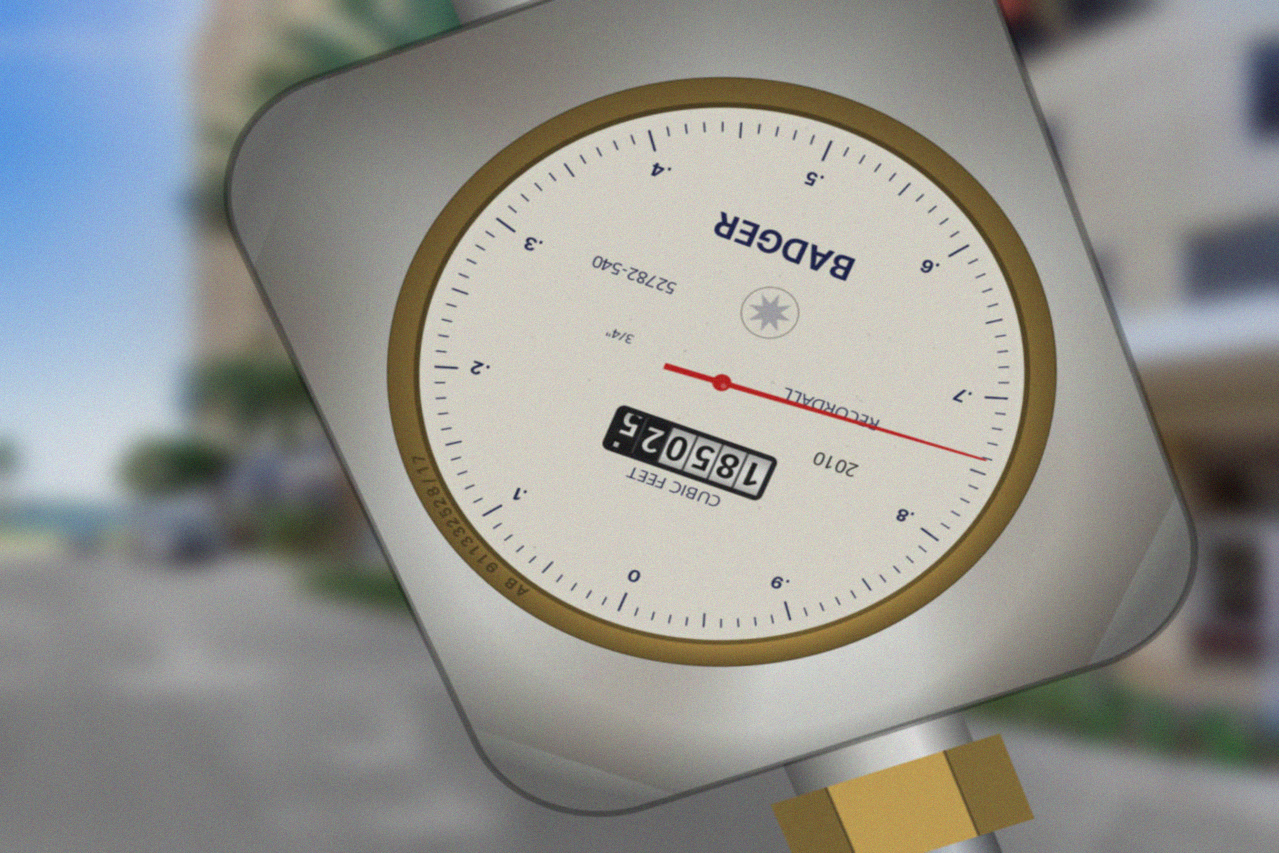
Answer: 185024.74 ft³
